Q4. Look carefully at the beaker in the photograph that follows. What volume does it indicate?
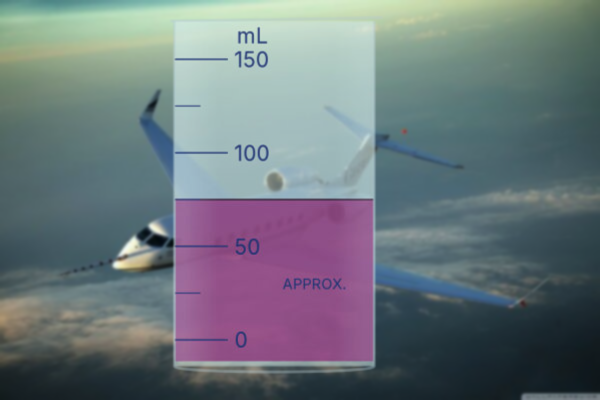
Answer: 75 mL
